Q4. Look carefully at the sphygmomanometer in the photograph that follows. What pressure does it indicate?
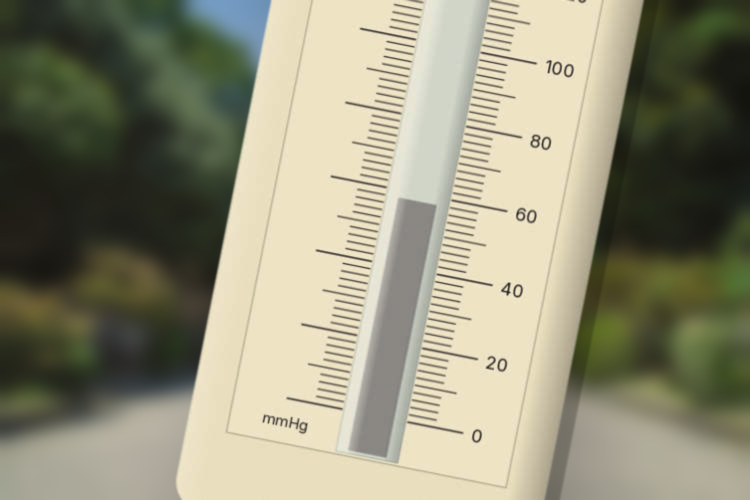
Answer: 58 mmHg
